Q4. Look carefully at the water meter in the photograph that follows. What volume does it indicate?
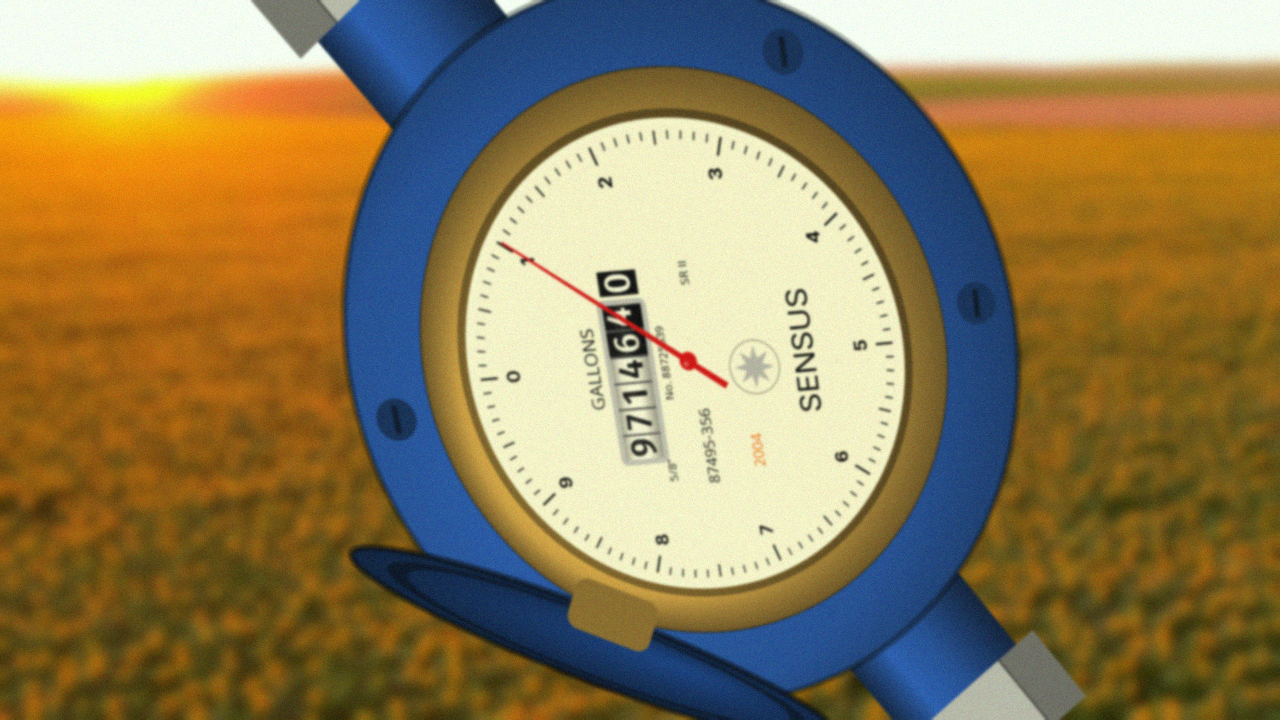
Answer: 9714641.0 gal
